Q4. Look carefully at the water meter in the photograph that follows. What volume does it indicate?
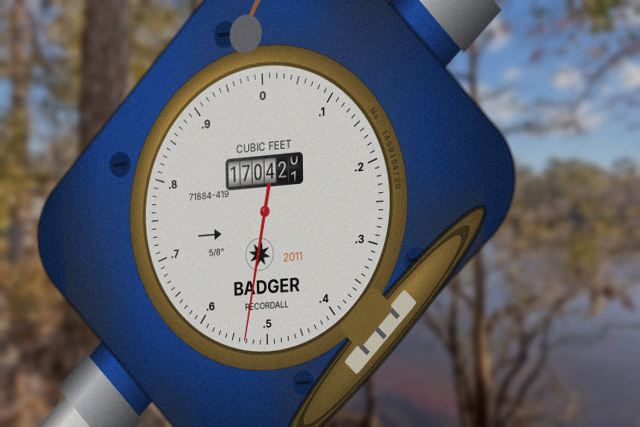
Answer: 170420.53 ft³
